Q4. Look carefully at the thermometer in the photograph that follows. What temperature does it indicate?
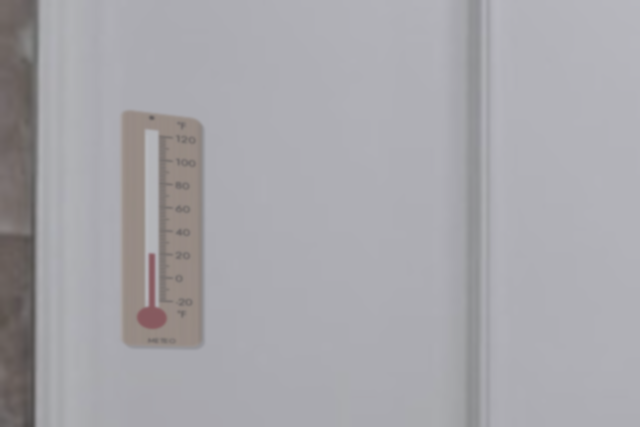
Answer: 20 °F
